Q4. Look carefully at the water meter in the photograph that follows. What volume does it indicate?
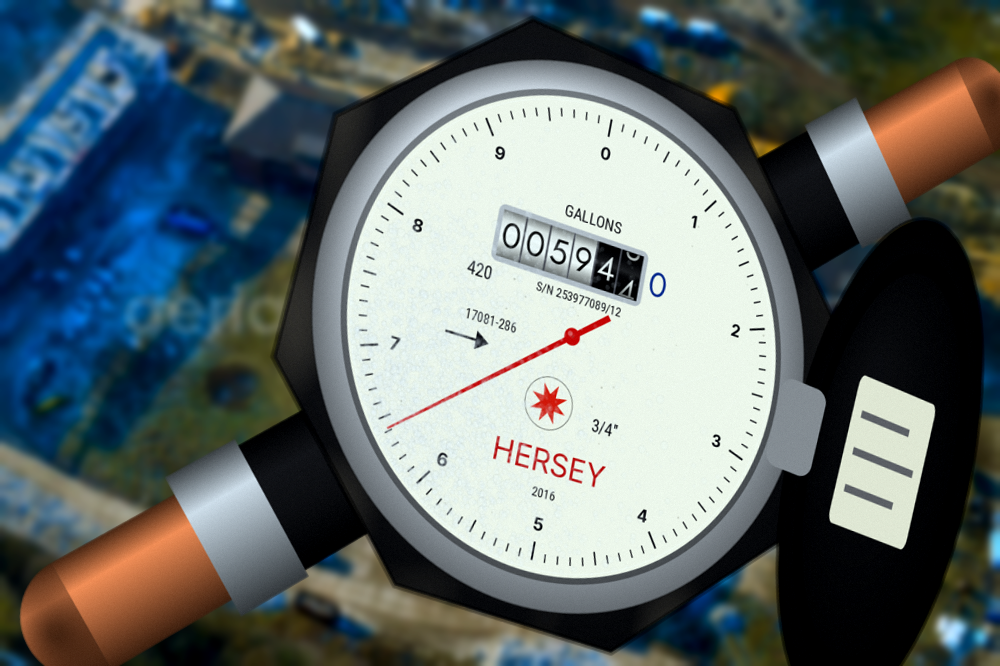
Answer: 59436.4 gal
